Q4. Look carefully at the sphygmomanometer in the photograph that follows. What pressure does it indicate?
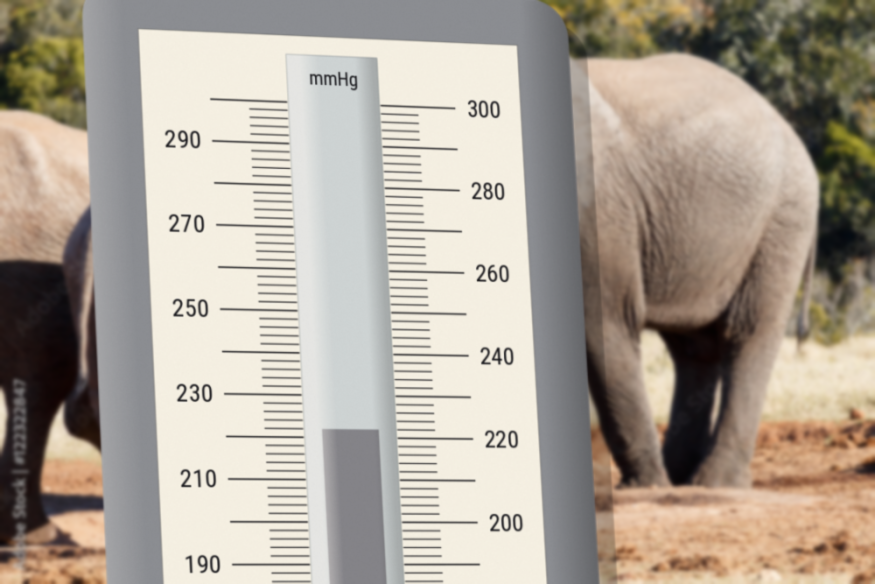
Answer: 222 mmHg
